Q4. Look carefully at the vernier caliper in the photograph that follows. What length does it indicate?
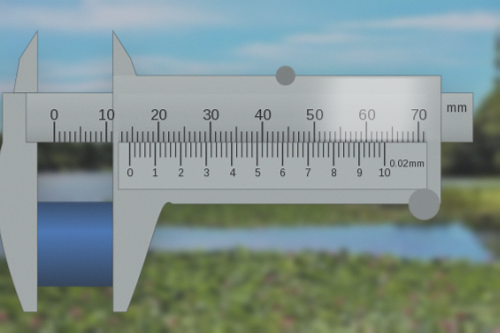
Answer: 14.5 mm
